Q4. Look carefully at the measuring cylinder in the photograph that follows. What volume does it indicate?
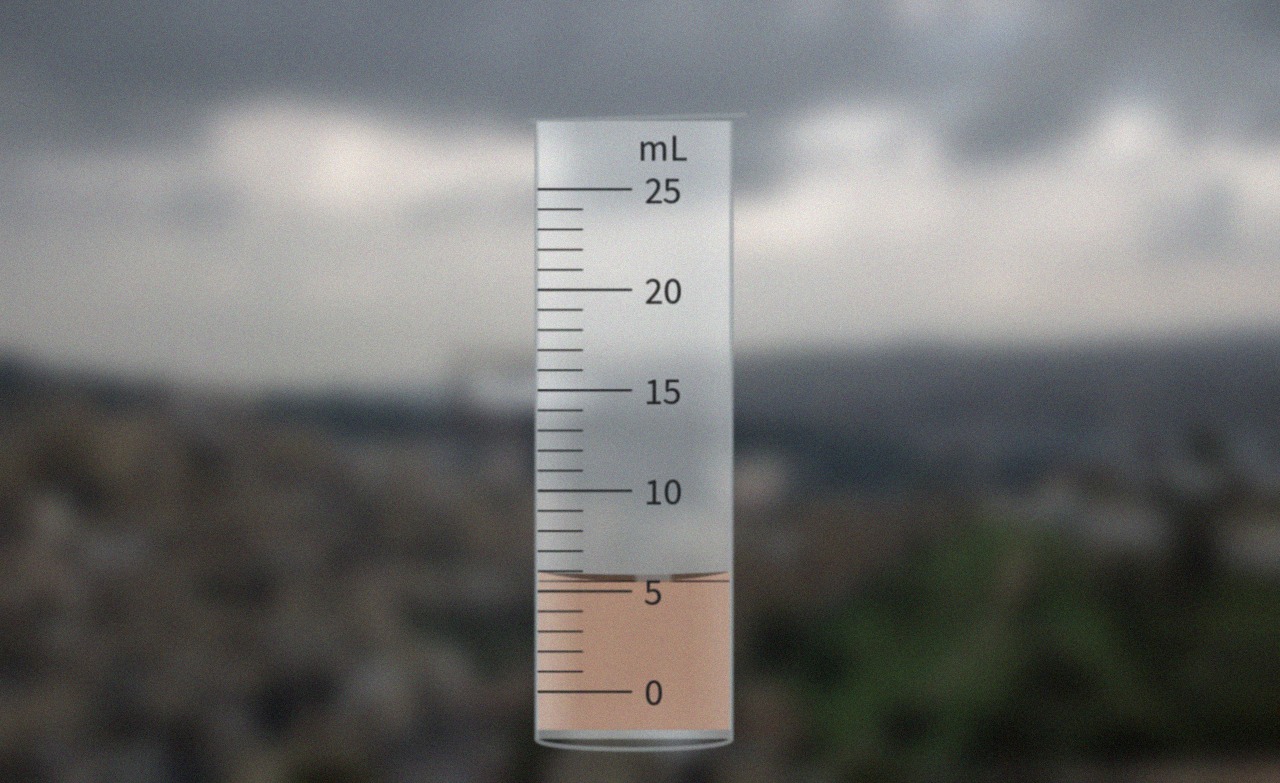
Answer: 5.5 mL
